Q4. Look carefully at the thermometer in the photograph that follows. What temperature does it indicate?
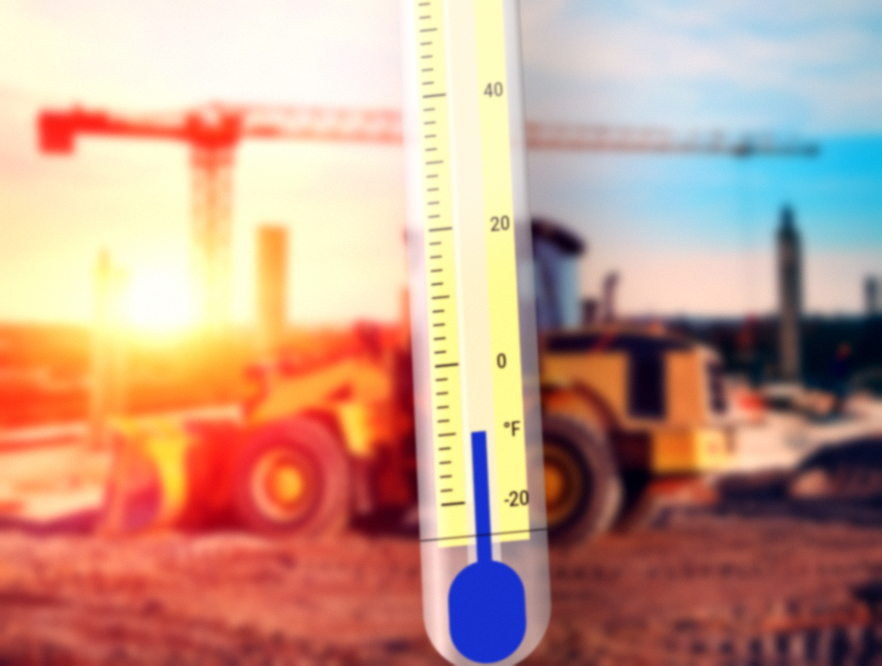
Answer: -10 °F
